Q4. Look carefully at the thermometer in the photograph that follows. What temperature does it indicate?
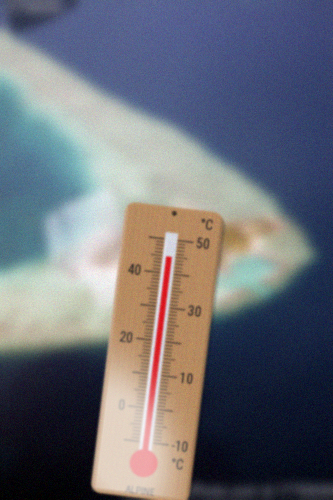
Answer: 45 °C
